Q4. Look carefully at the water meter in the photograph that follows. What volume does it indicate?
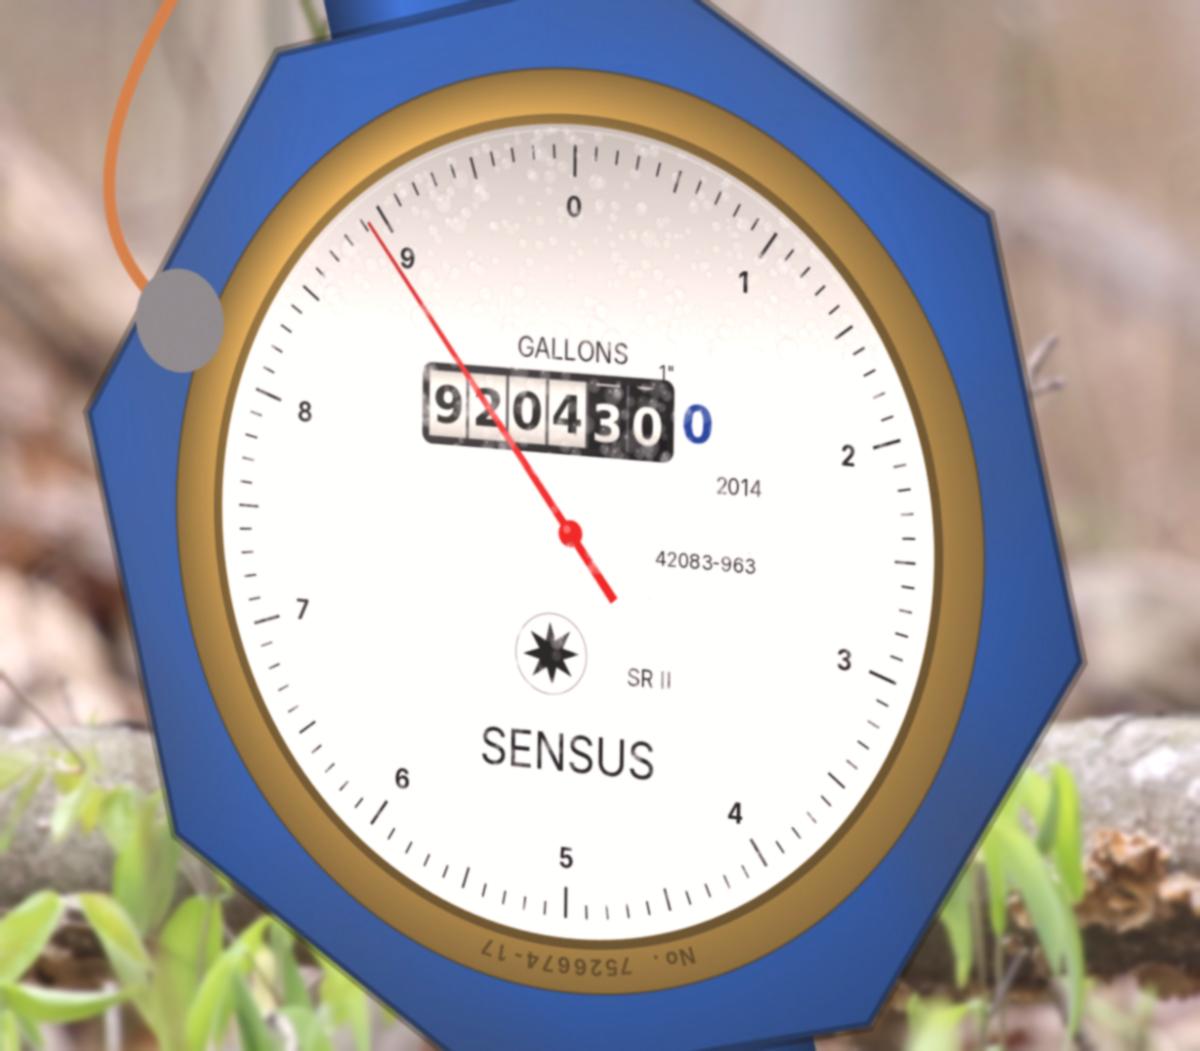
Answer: 9204298.9 gal
